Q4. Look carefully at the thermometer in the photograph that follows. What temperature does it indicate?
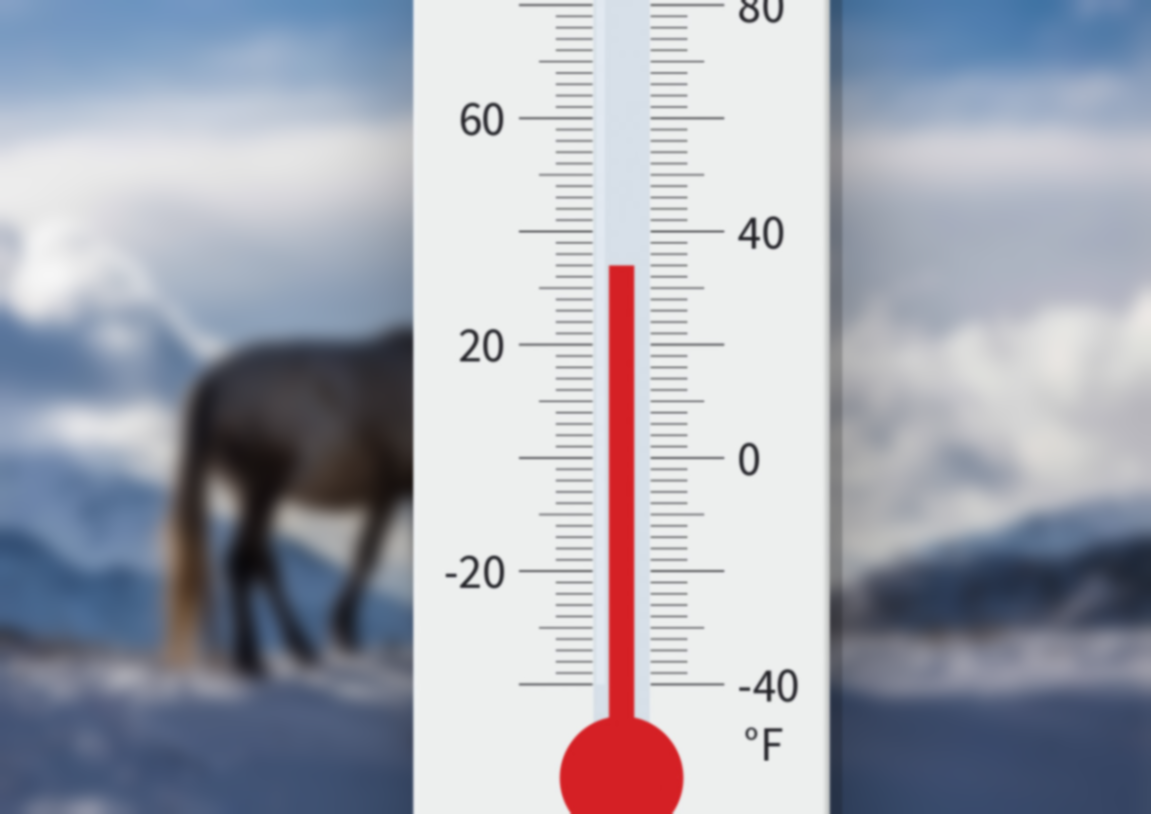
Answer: 34 °F
